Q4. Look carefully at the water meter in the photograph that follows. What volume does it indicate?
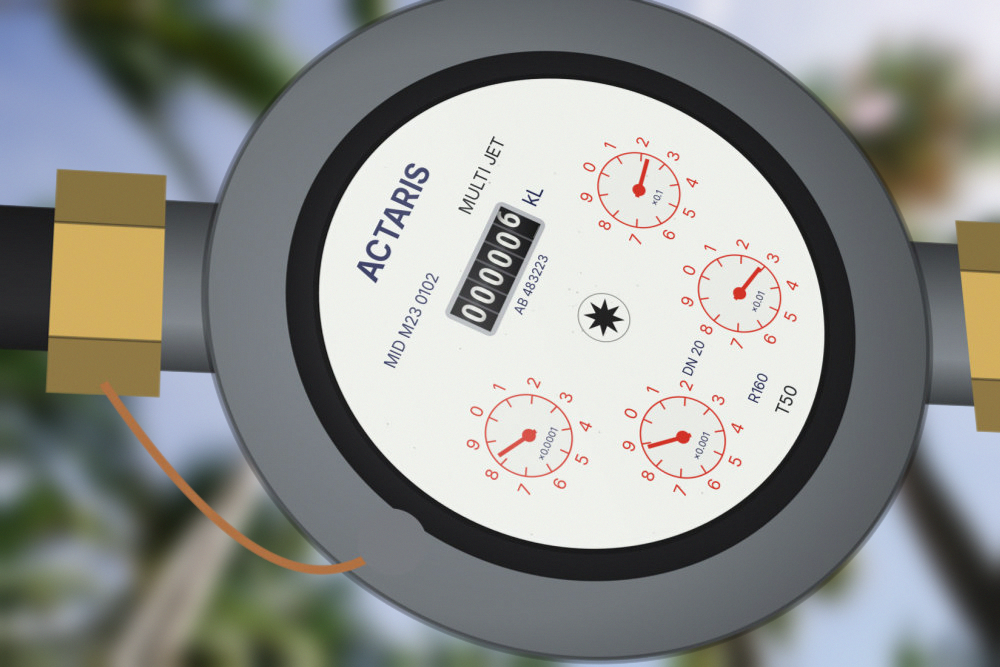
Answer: 6.2288 kL
